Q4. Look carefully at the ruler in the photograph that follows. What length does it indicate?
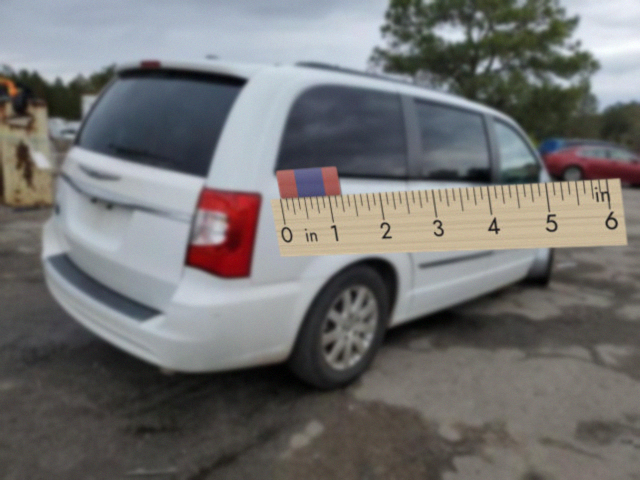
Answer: 1.25 in
